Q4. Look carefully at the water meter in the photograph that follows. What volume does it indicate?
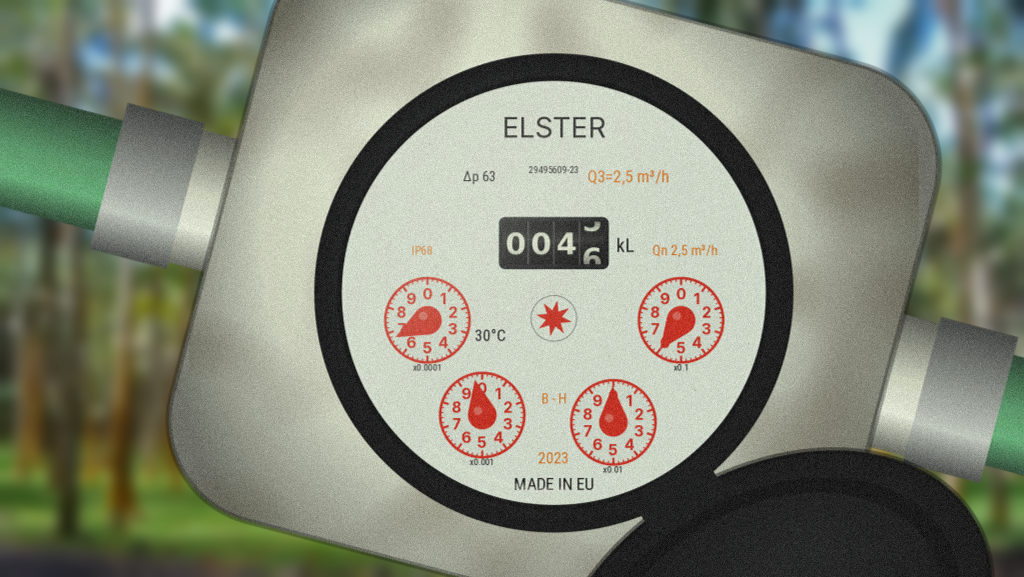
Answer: 45.5996 kL
